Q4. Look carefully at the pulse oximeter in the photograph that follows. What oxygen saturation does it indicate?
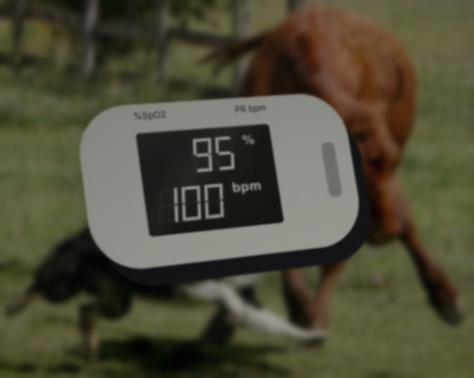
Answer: 95 %
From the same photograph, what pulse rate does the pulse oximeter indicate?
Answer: 100 bpm
